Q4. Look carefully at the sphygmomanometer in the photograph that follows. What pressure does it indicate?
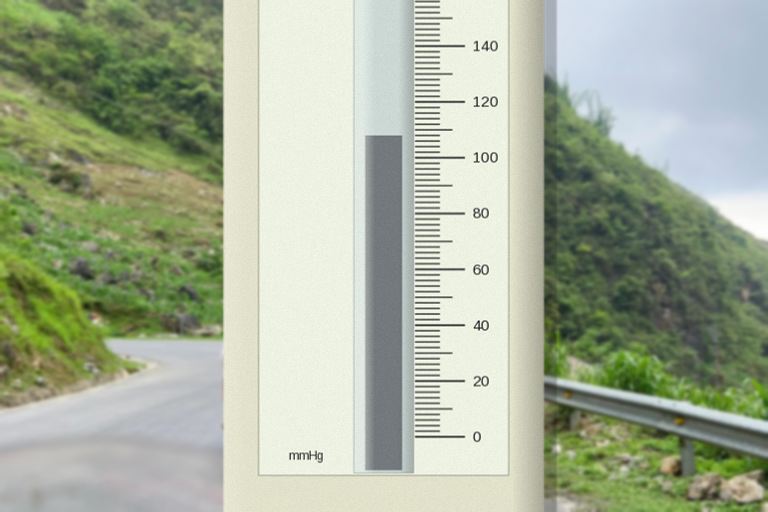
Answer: 108 mmHg
